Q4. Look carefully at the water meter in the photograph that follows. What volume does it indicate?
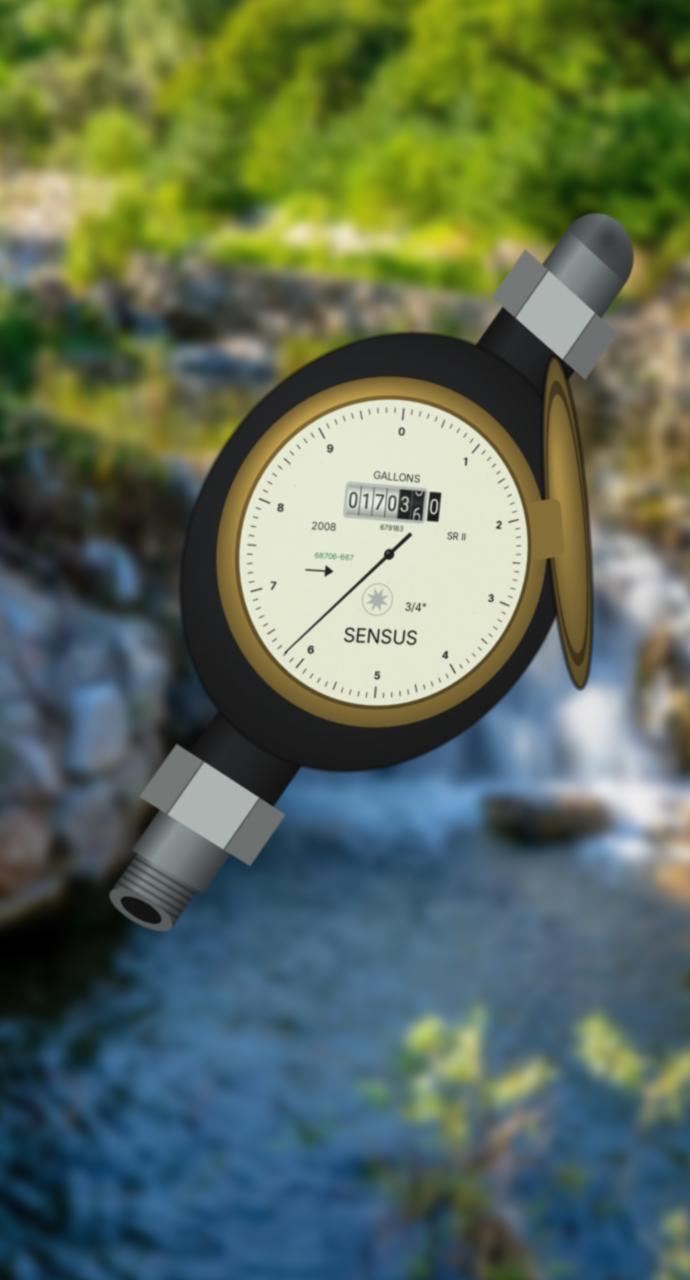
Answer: 170356.2 gal
